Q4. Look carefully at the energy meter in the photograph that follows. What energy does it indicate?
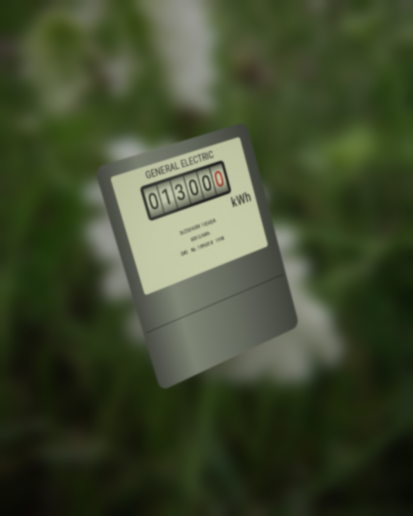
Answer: 1300.0 kWh
